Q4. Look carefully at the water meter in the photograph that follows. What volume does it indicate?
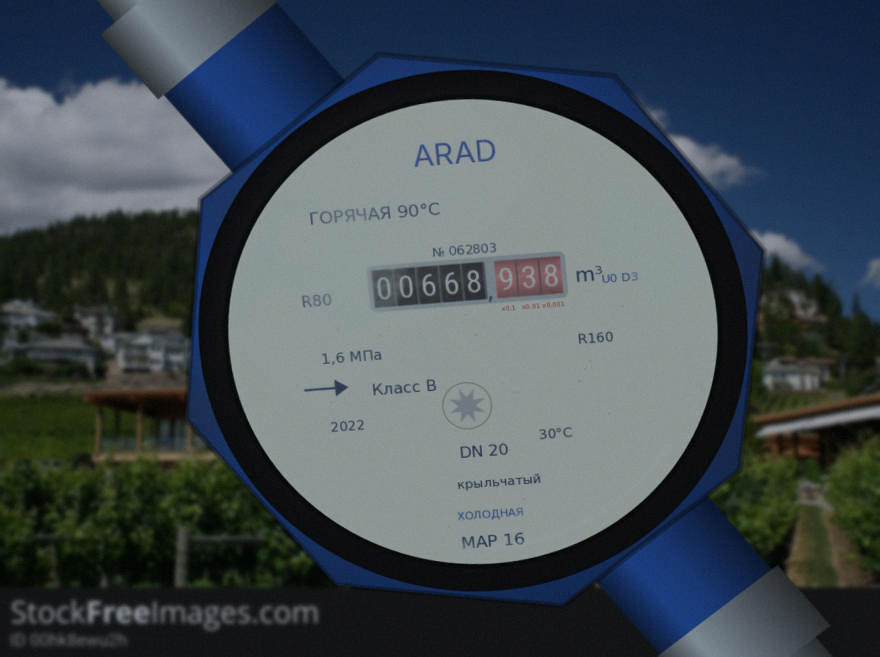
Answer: 668.938 m³
